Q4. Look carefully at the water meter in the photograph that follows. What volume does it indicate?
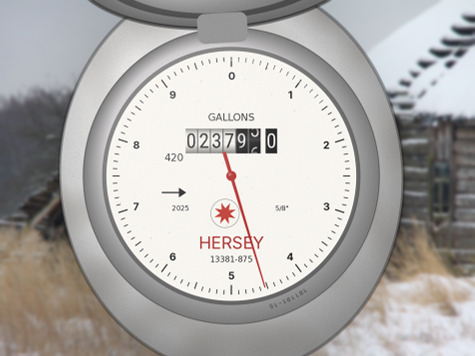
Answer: 237954.5 gal
